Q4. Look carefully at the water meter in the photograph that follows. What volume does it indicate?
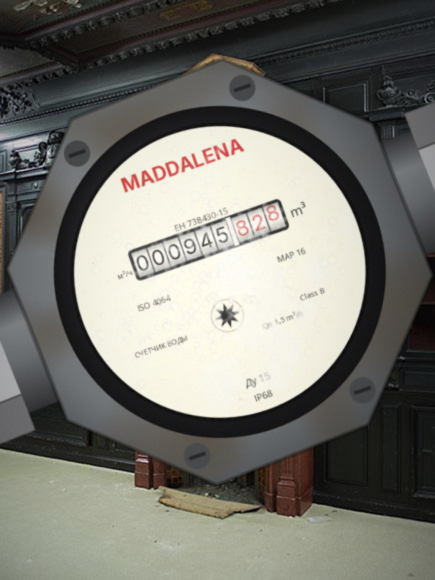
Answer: 945.828 m³
